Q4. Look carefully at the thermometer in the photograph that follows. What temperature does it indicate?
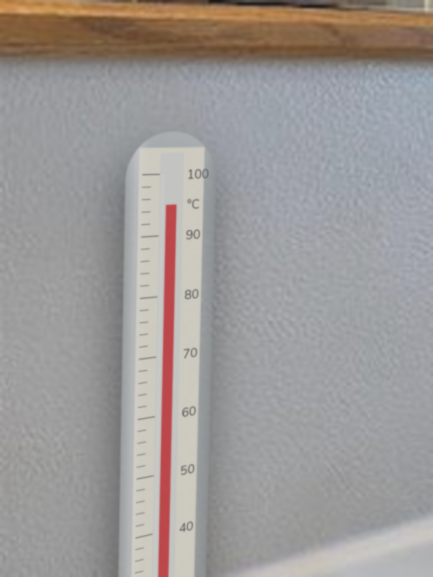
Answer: 95 °C
